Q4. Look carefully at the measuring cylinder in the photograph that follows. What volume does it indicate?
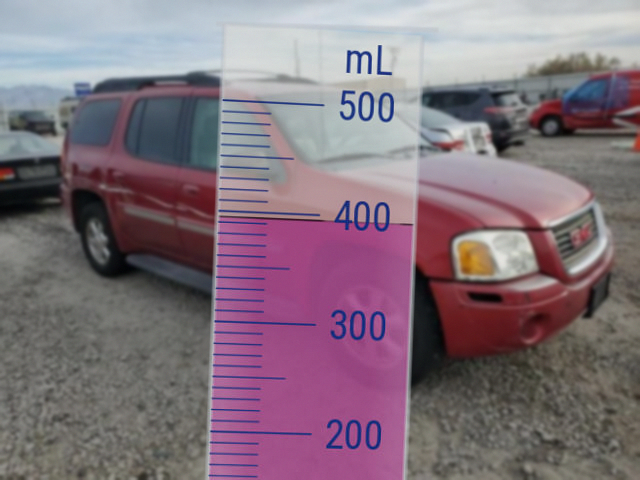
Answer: 395 mL
